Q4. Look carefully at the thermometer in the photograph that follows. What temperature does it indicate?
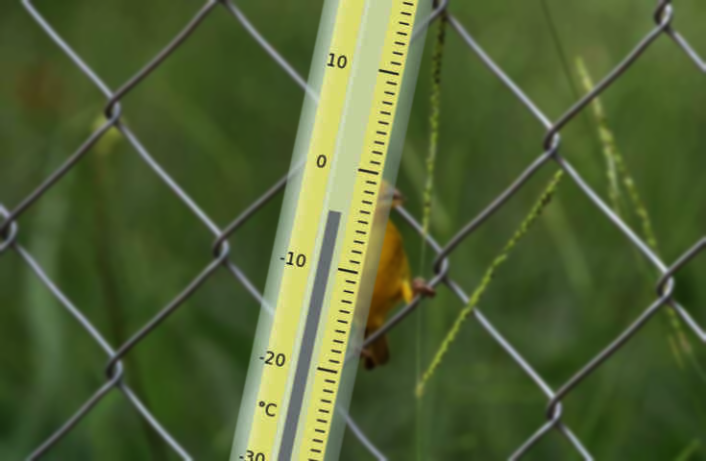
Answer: -4.5 °C
